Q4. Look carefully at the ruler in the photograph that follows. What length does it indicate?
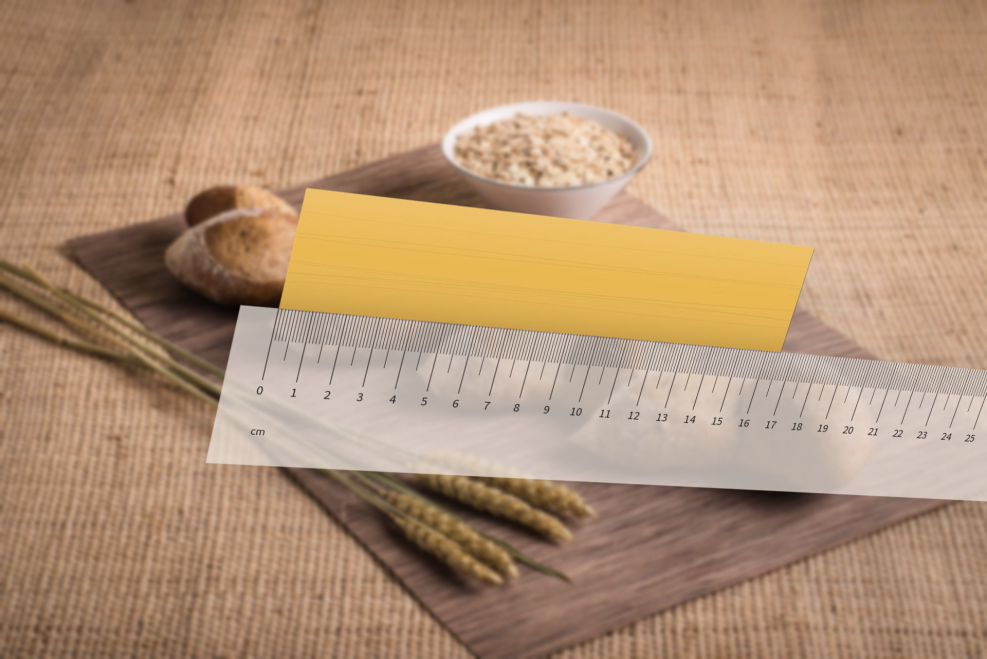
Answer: 16.5 cm
